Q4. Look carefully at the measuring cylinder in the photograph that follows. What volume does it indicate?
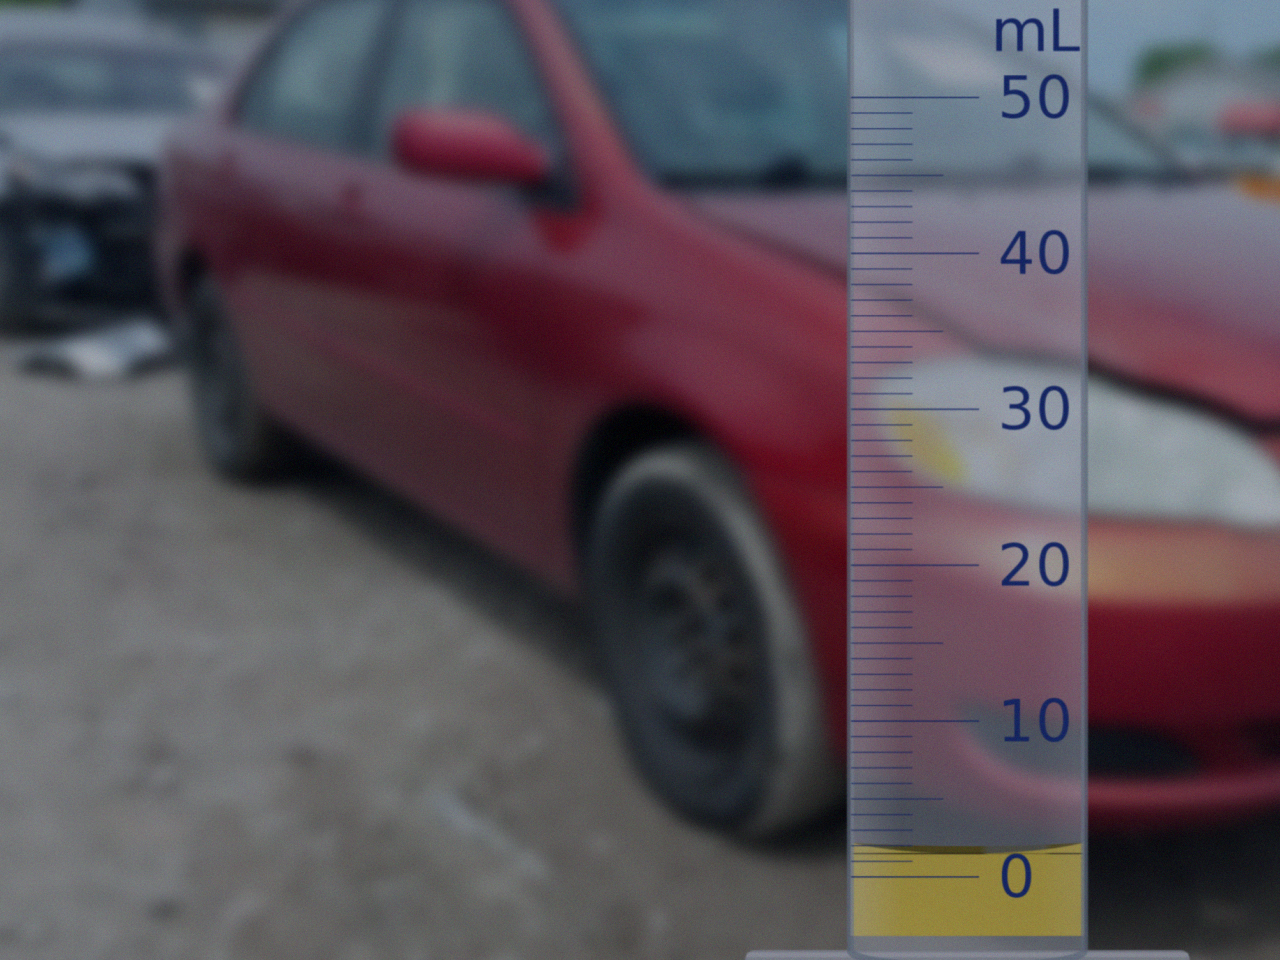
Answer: 1.5 mL
